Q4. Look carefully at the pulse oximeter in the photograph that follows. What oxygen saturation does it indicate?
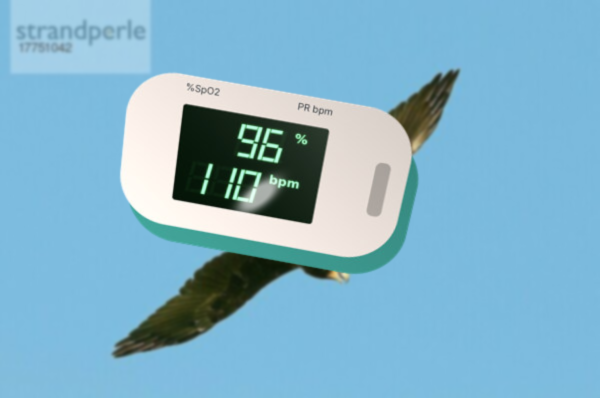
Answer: 96 %
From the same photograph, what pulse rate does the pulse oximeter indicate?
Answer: 110 bpm
